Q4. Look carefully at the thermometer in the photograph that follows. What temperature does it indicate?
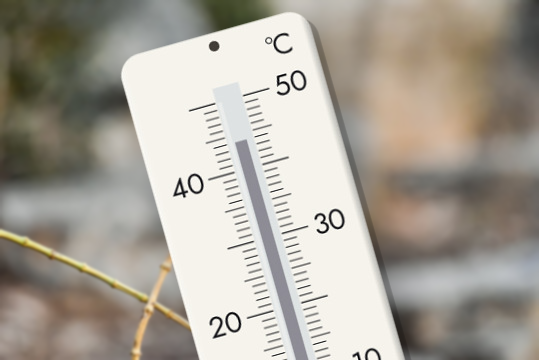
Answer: 44 °C
